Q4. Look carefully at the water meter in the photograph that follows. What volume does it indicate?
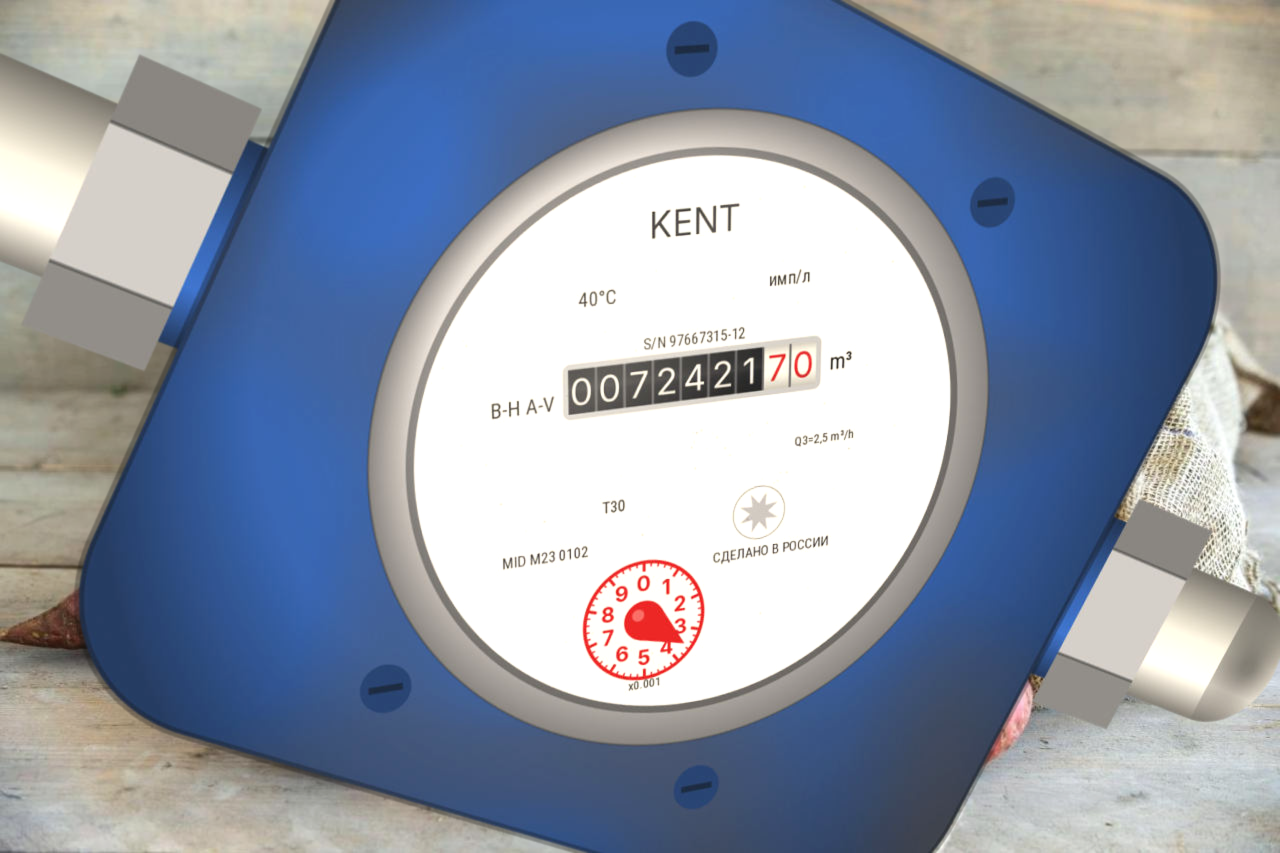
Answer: 72421.703 m³
